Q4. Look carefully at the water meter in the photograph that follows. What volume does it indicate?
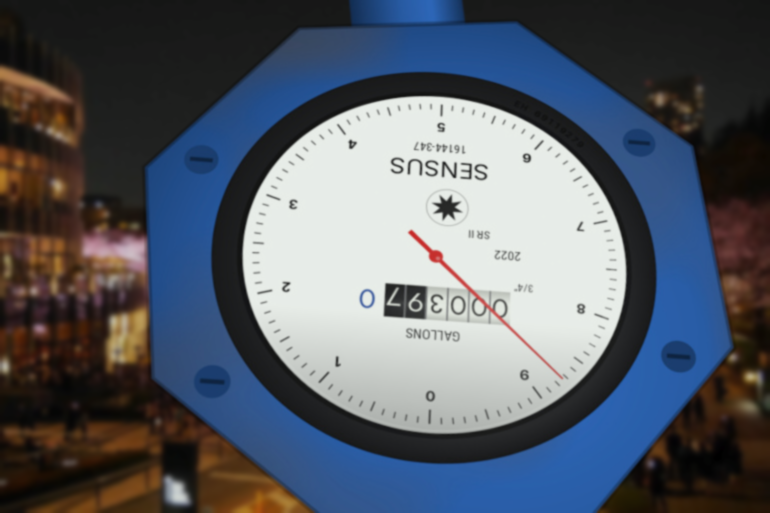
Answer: 3968.7 gal
